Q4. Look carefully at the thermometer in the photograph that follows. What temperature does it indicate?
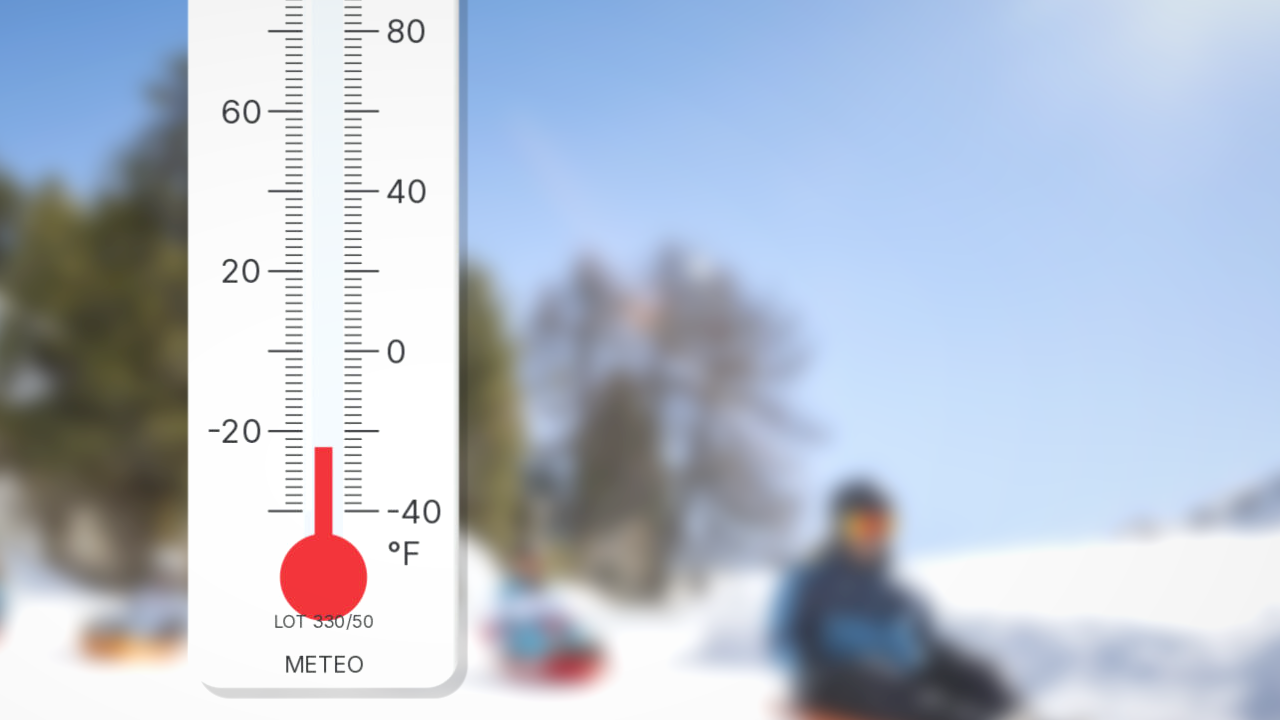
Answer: -24 °F
